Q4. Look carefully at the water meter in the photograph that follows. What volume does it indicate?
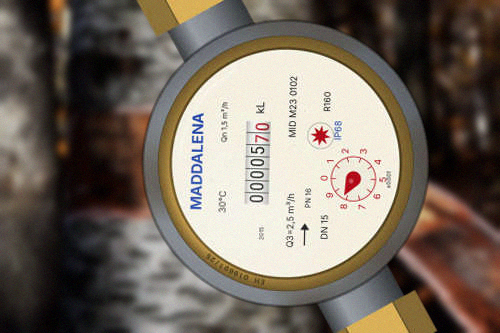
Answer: 5.698 kL
